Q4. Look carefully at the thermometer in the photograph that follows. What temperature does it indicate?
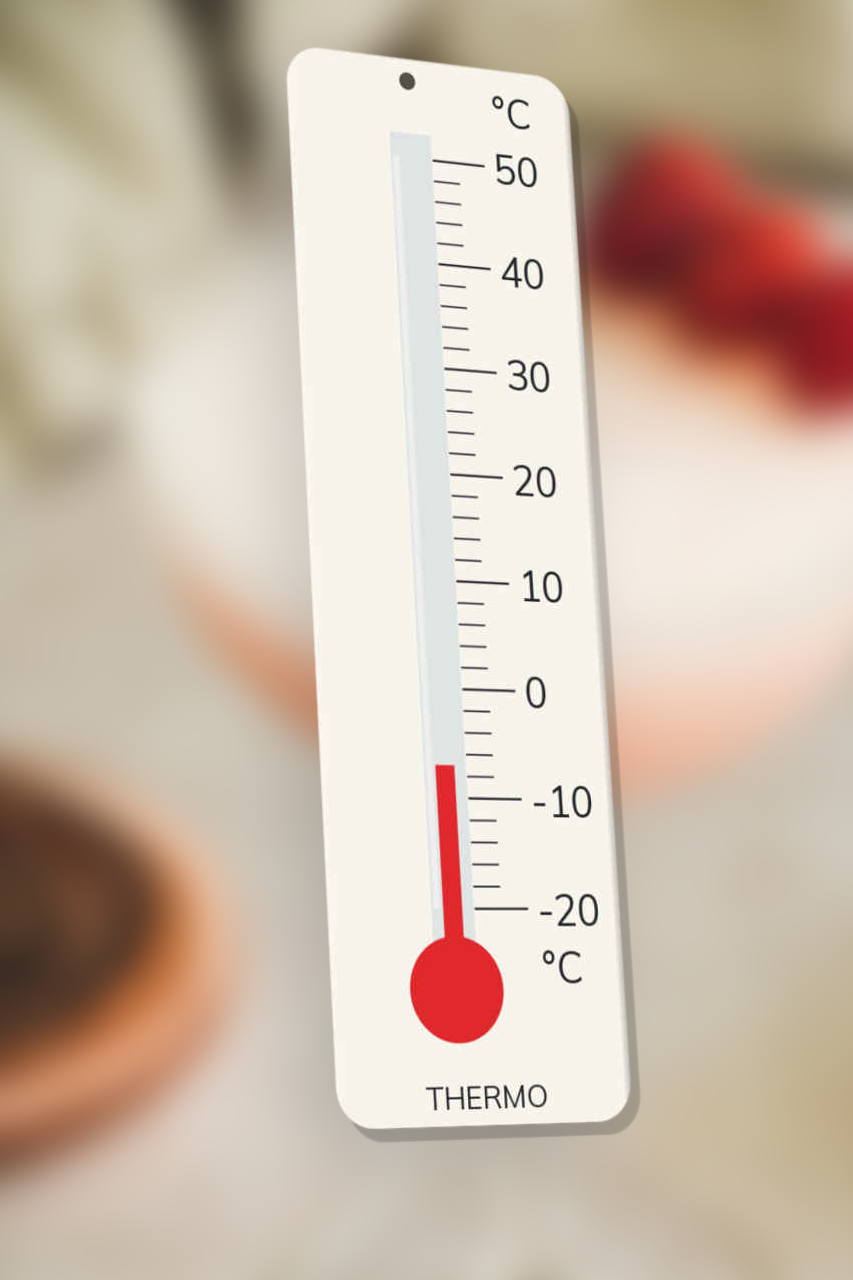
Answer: -7 °C
